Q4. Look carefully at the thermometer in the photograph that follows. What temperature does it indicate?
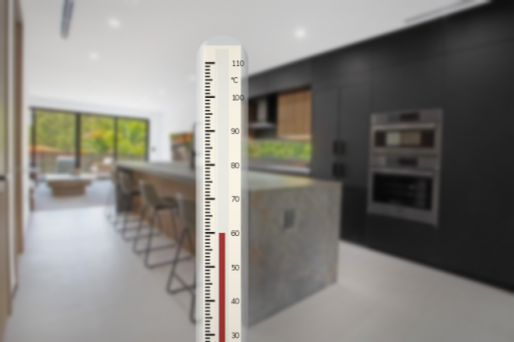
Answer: 60 °C
